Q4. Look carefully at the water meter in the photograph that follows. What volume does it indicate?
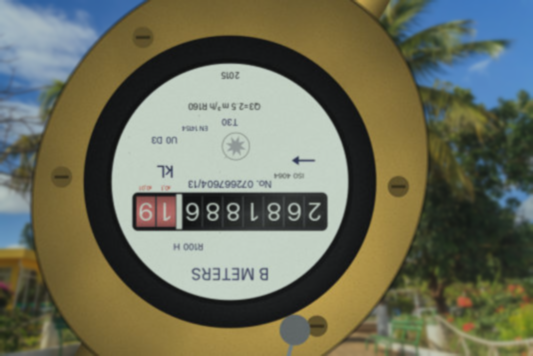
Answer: 2681886.19 kL
